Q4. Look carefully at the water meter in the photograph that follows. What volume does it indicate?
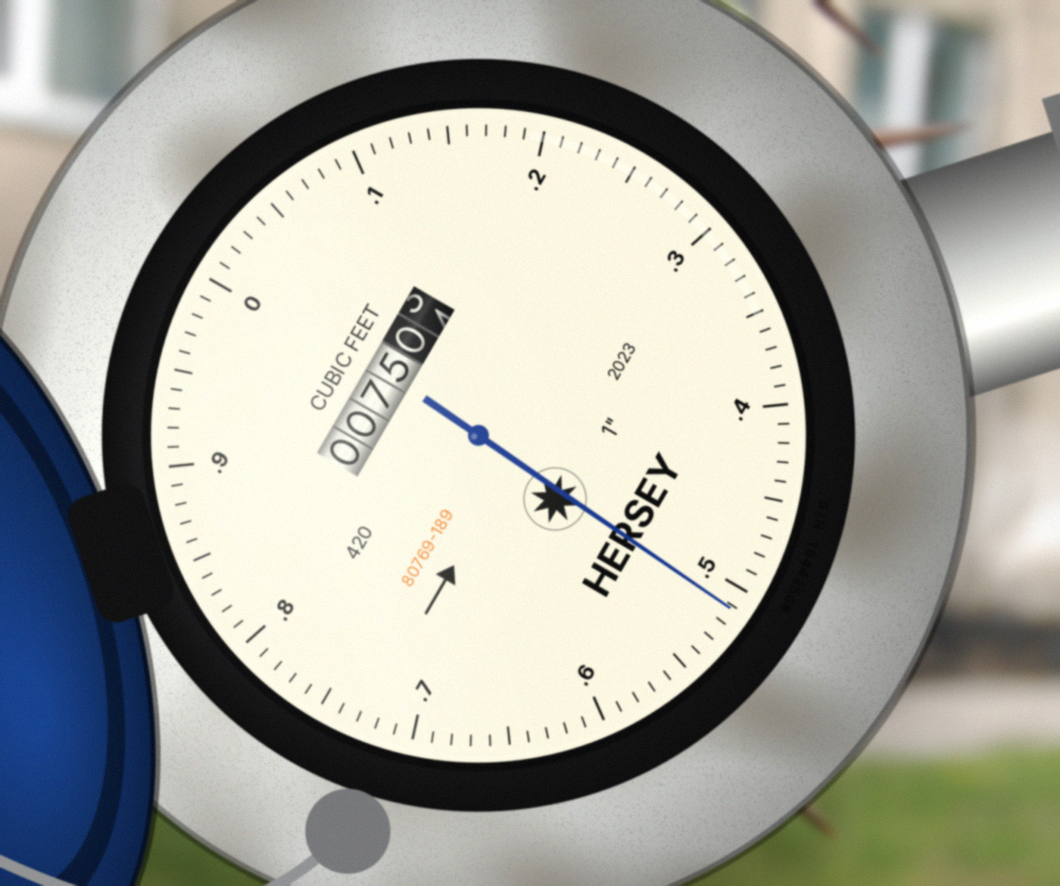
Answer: 7503.51 ft³
